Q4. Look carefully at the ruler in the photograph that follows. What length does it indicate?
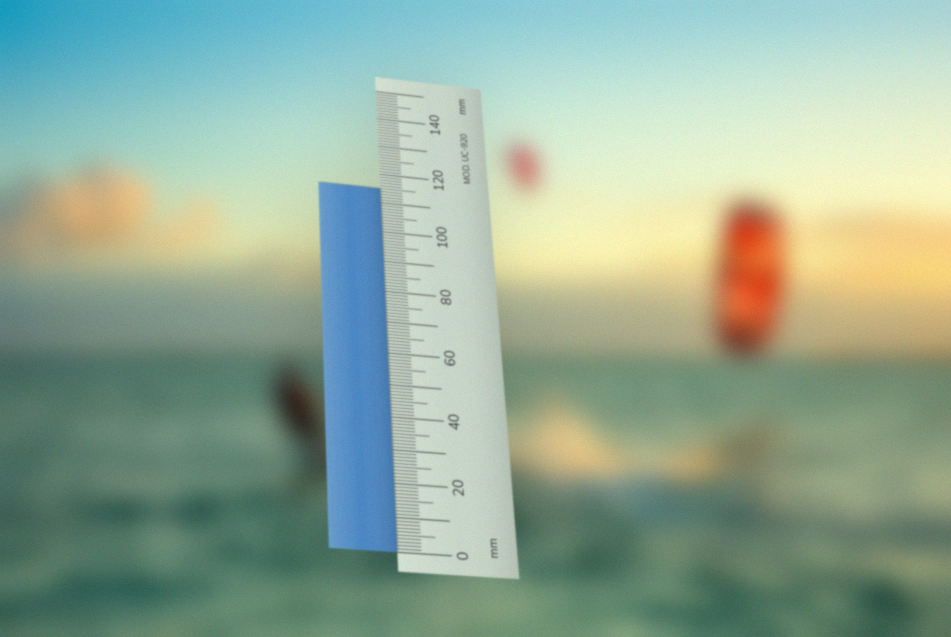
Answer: 115 mm
